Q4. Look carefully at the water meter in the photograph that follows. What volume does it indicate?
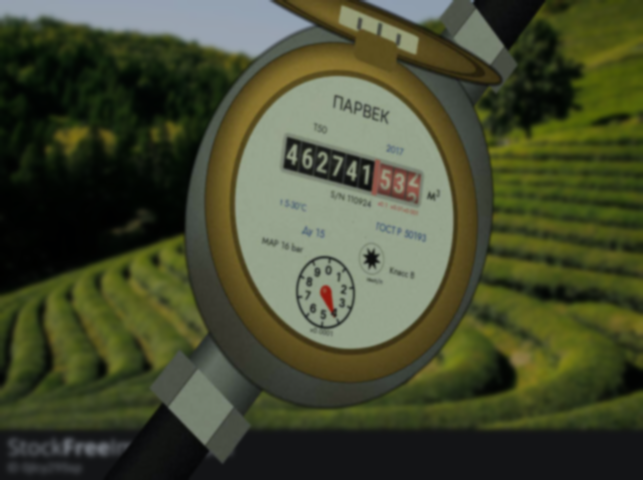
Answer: 462741.5324 m³
